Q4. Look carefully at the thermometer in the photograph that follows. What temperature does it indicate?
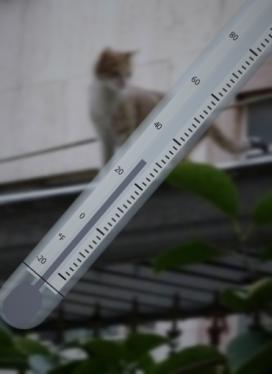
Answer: 28 °F
